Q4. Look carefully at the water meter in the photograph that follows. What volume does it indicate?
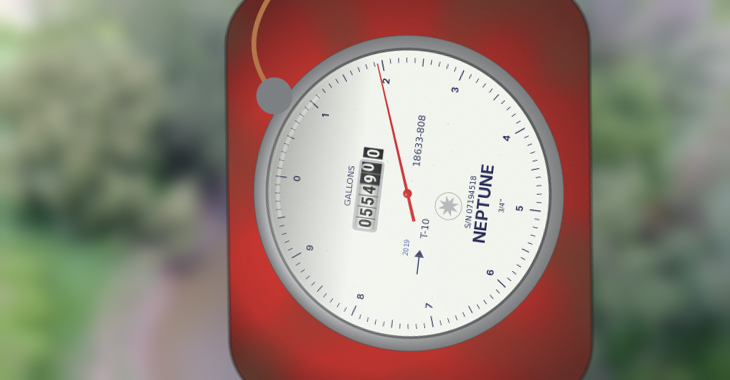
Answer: 554901.9 gal
